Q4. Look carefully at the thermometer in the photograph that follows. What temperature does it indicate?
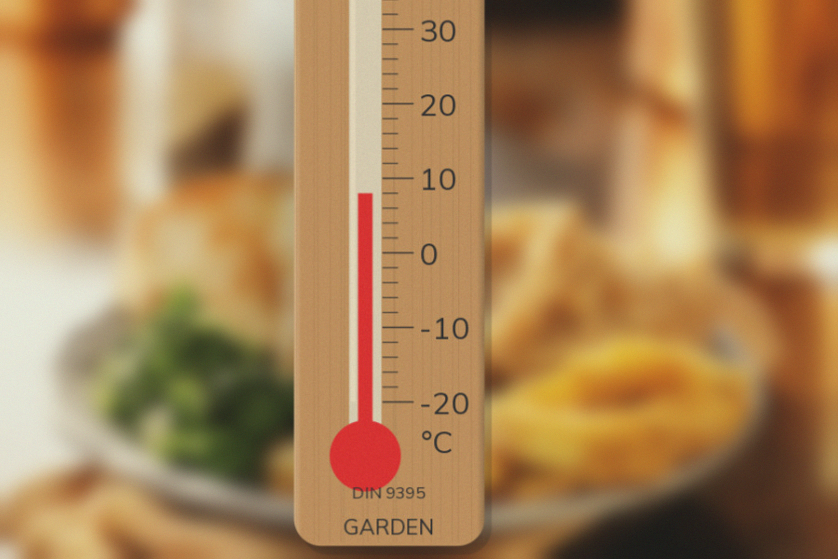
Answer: 8 °C
